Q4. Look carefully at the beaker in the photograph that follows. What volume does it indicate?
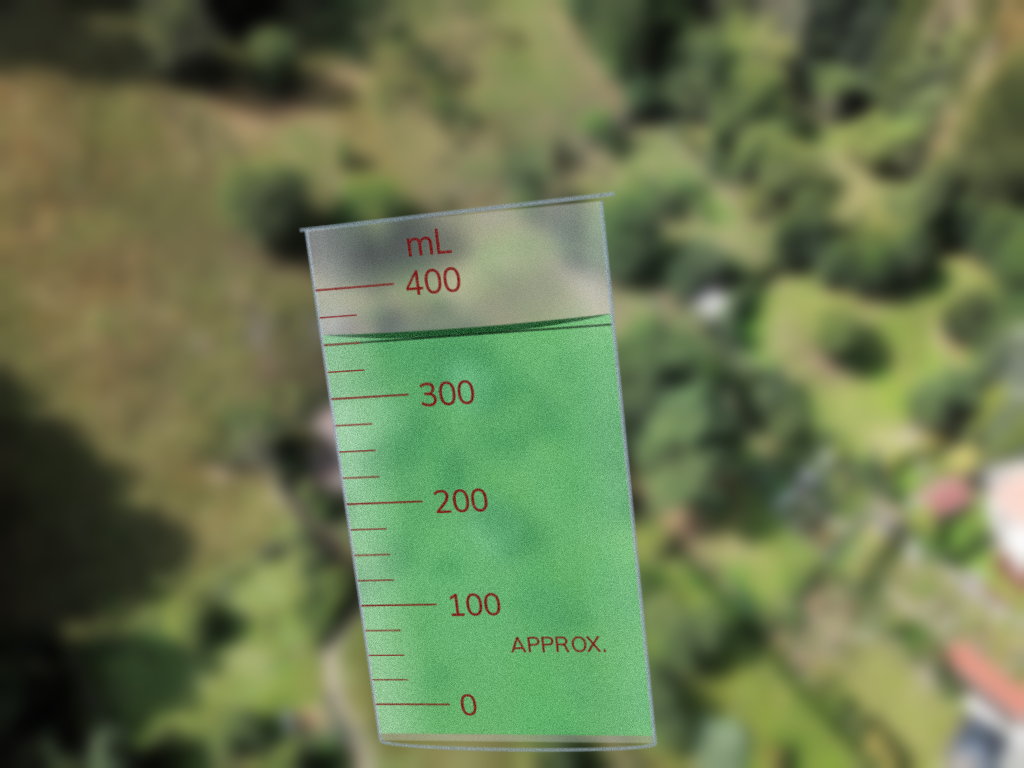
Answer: 350 mL
